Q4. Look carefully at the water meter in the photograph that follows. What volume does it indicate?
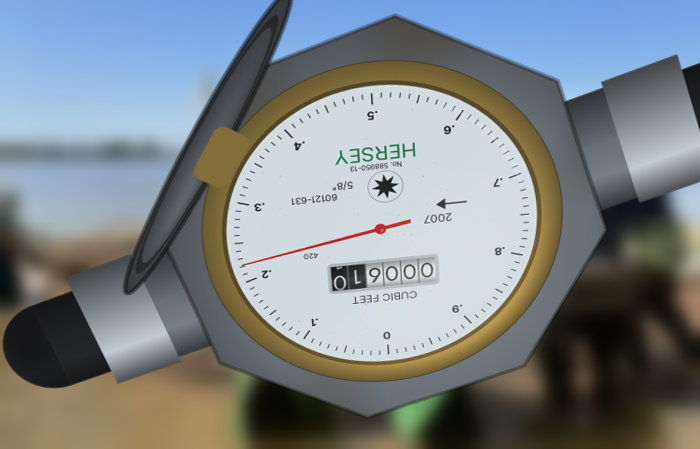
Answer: 610.22 ft³
